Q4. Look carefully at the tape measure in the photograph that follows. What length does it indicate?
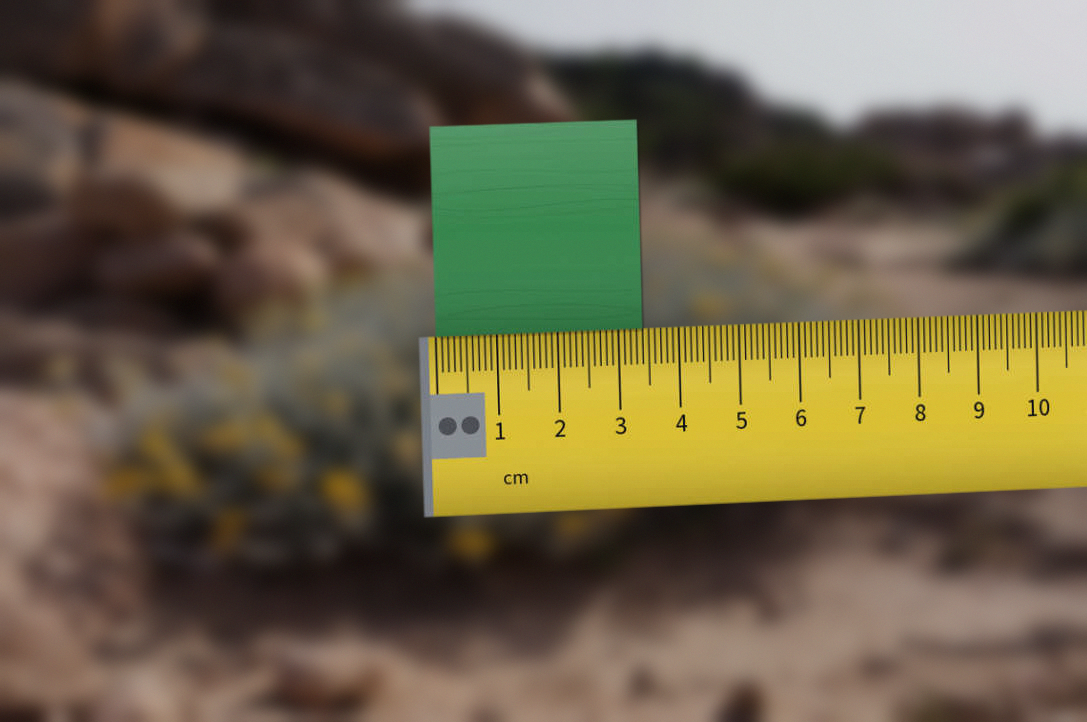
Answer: 3.4 cm
